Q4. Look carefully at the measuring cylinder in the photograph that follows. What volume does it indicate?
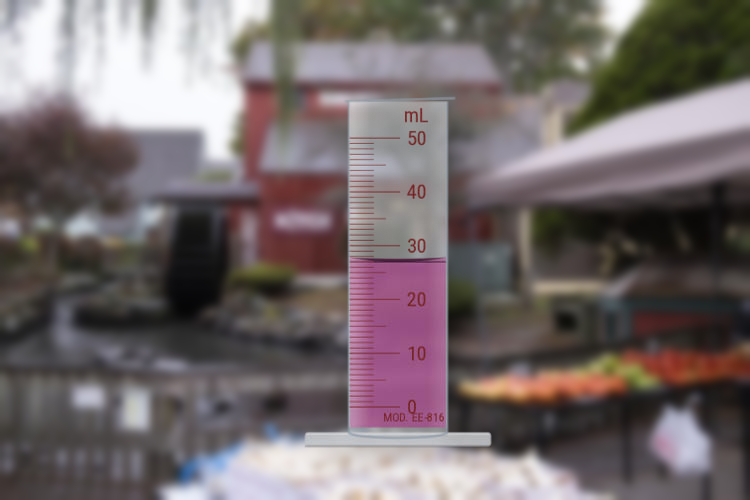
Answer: 27 mL
